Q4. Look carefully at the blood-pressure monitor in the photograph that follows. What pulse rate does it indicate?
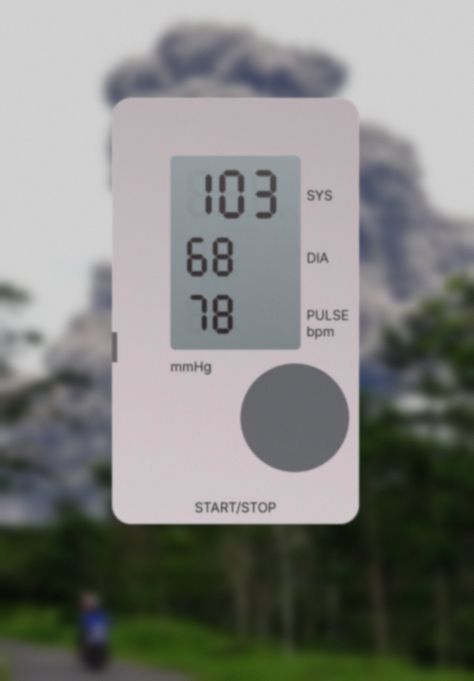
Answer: 78 bpm
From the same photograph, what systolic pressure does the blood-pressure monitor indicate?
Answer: 103 mmHg
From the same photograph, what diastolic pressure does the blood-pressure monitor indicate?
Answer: 68 mmHg
